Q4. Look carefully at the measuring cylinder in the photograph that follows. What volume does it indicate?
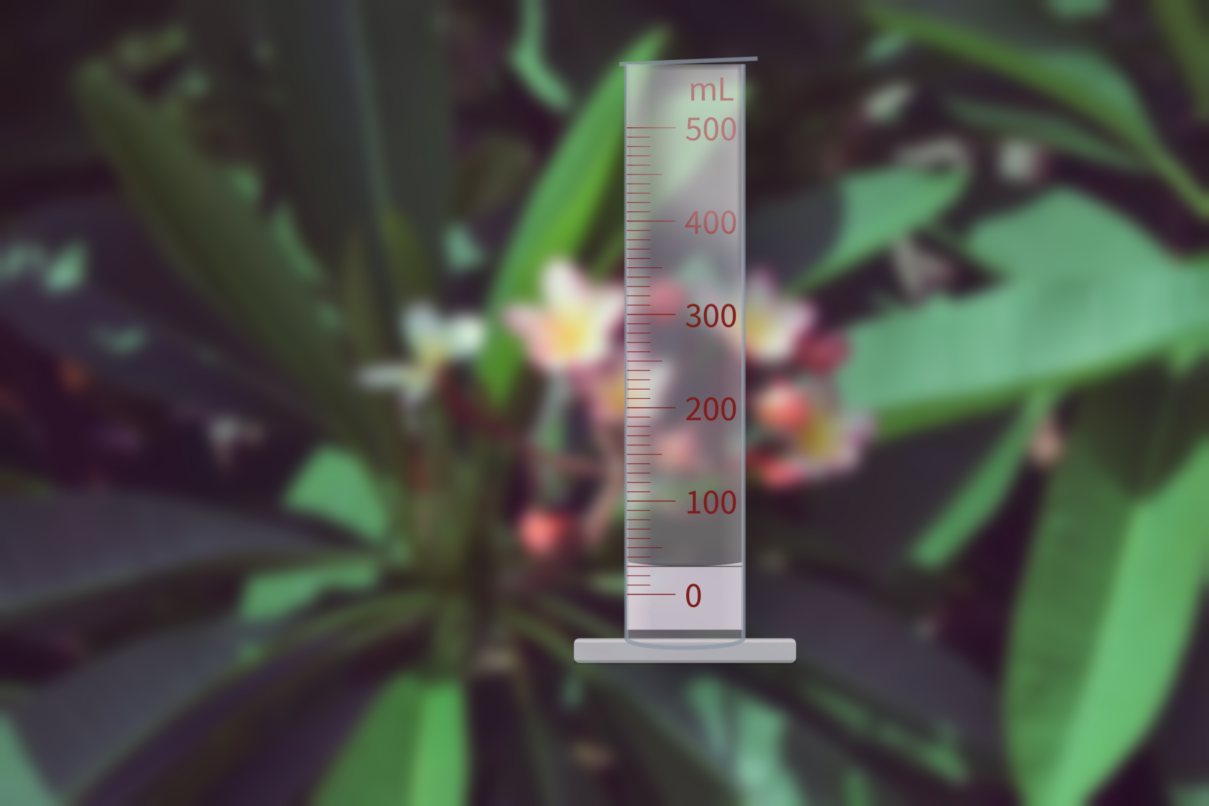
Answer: 30 mL
